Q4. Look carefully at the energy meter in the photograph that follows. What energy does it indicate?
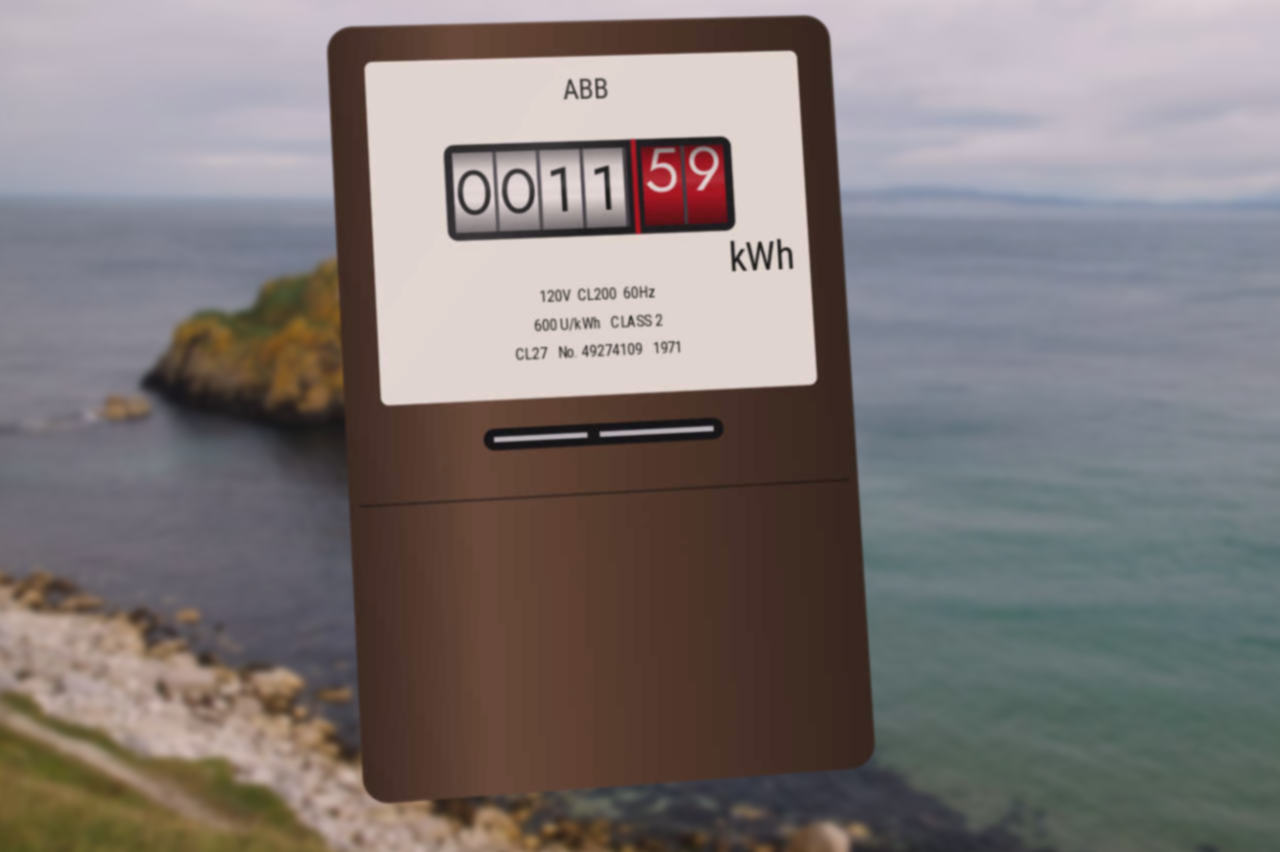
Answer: 11.59 kWh
